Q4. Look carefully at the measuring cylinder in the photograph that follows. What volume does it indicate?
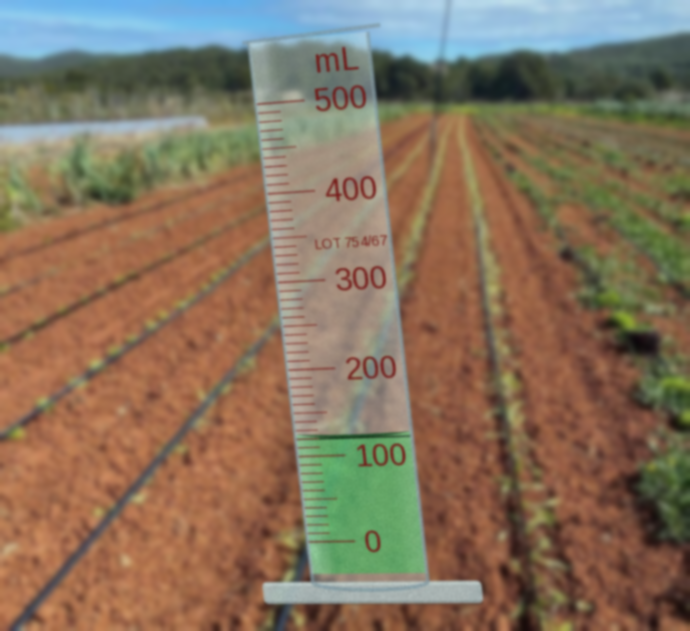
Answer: 120 mL
